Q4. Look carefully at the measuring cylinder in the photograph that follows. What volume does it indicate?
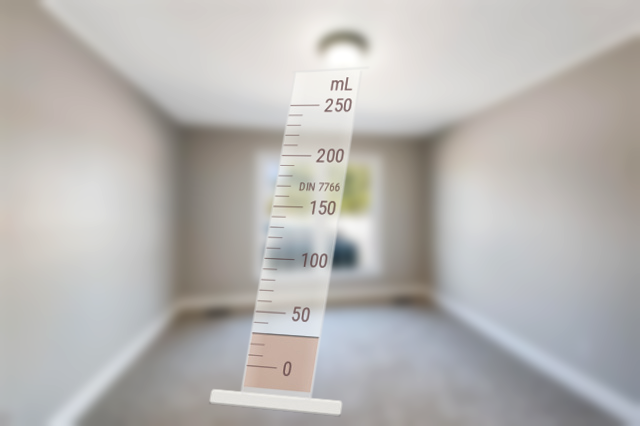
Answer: 30 mL
